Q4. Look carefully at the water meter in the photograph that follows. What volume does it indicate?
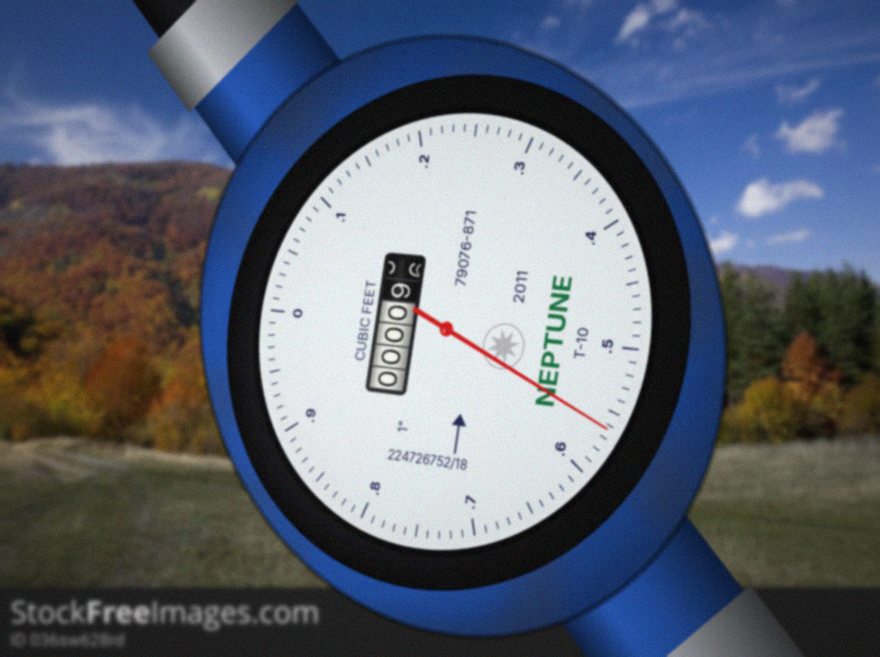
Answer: 95.56 ft³
